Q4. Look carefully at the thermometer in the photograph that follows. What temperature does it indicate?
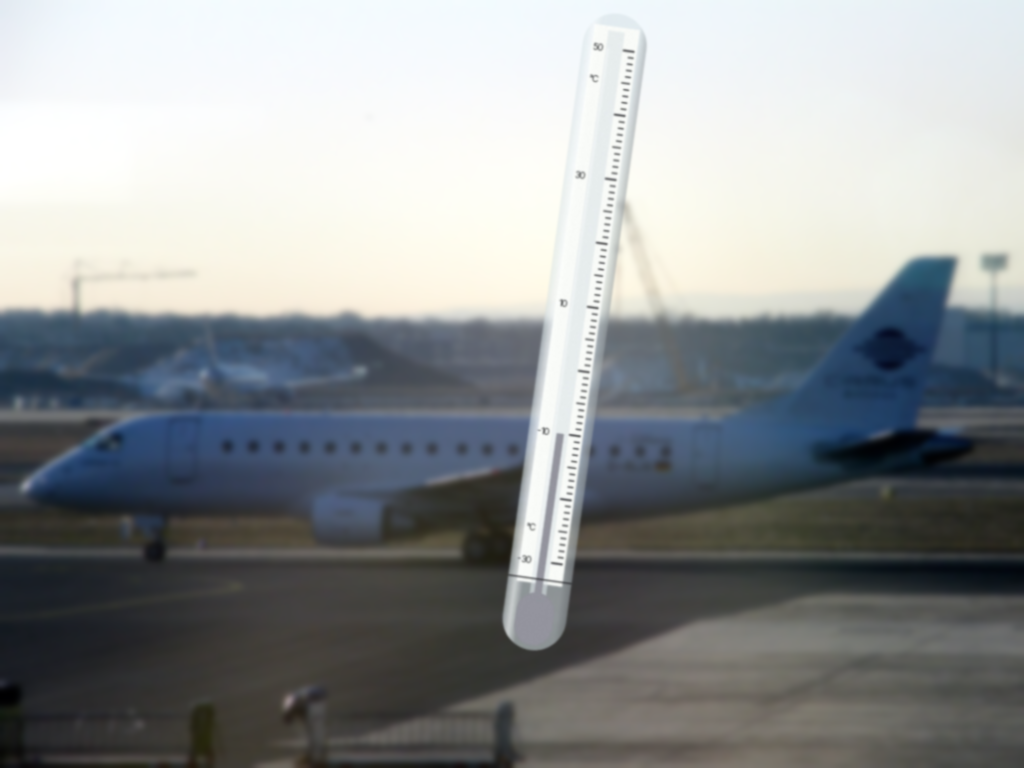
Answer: -10 °C
